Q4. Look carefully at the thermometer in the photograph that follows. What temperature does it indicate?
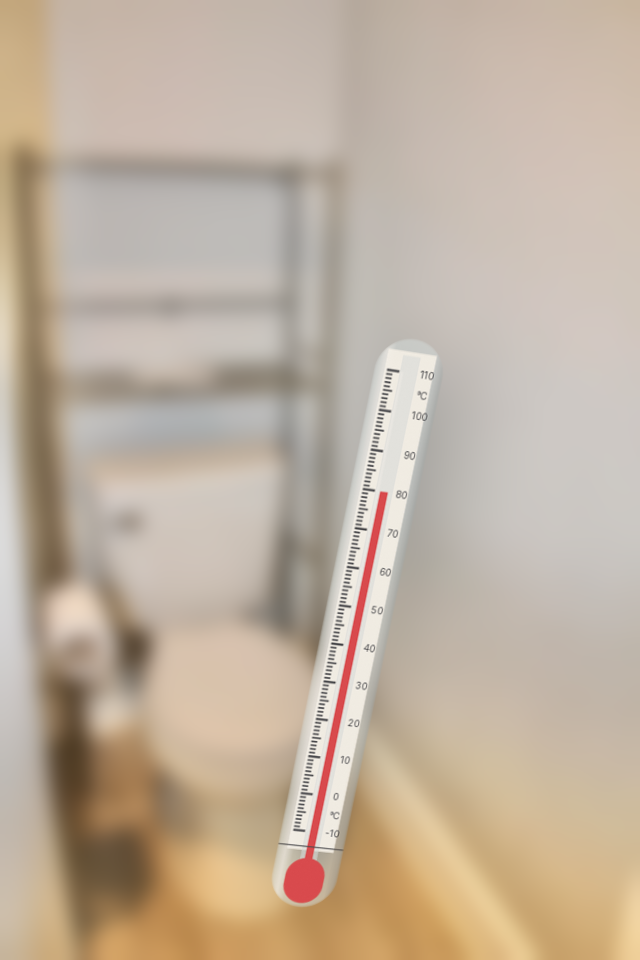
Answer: 80 °C
